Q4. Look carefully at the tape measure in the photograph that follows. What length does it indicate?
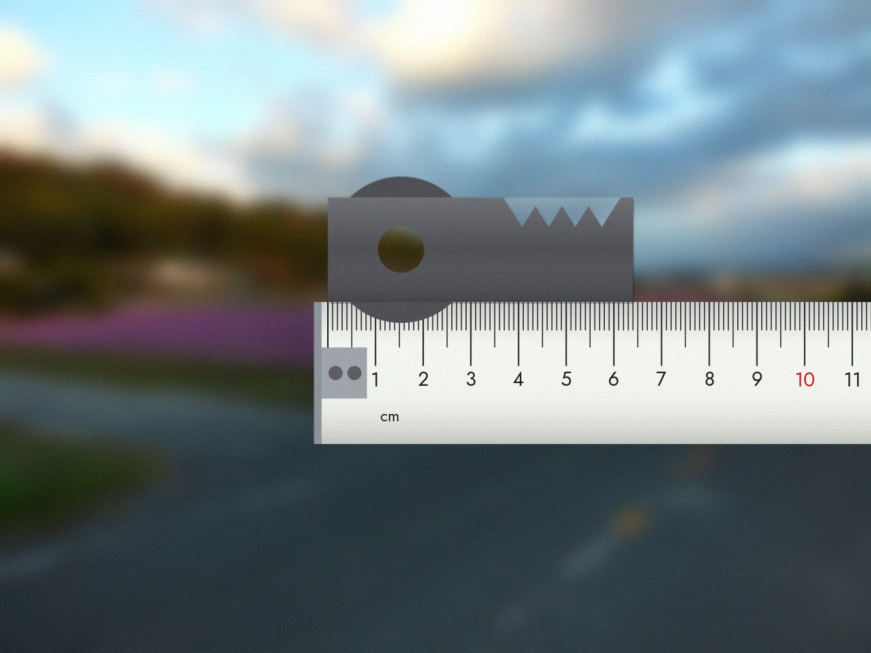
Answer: 6.4 cm
